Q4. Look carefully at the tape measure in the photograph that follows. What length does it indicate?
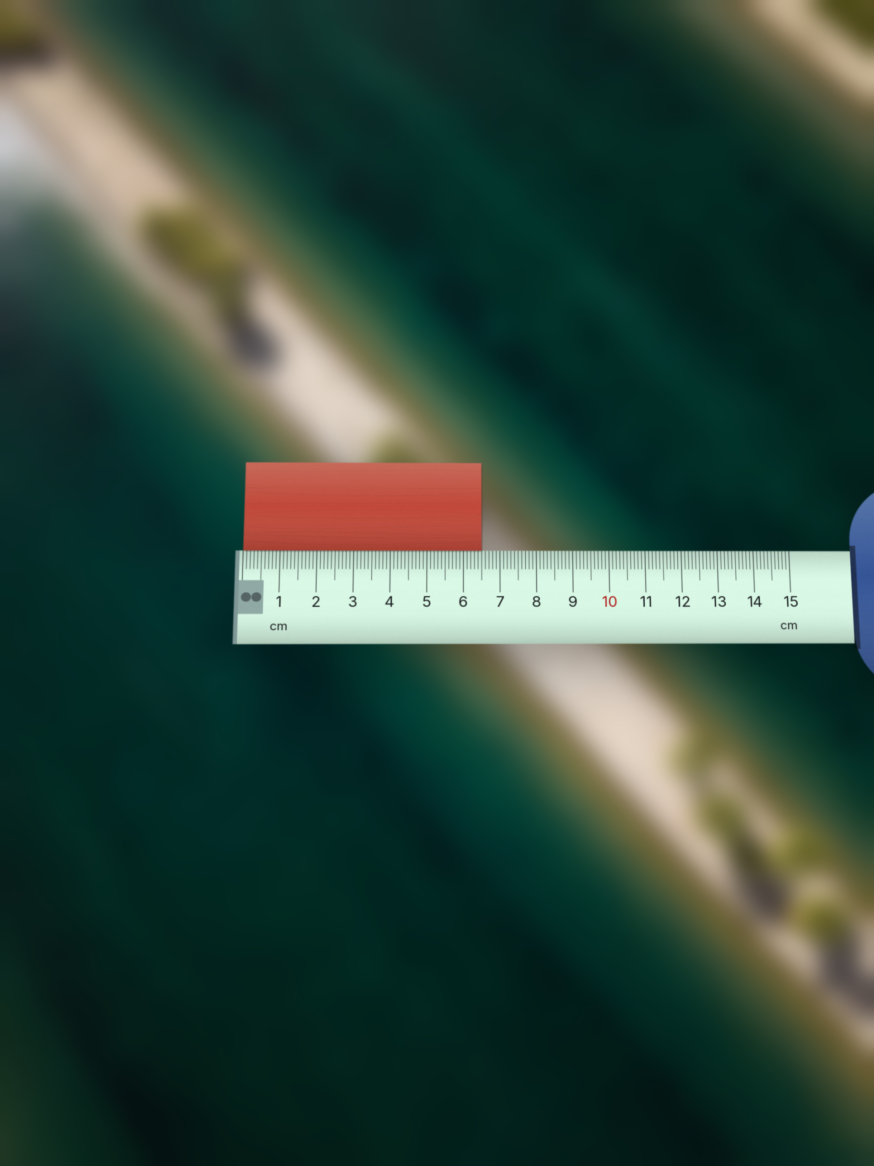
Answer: 6.5 cm
